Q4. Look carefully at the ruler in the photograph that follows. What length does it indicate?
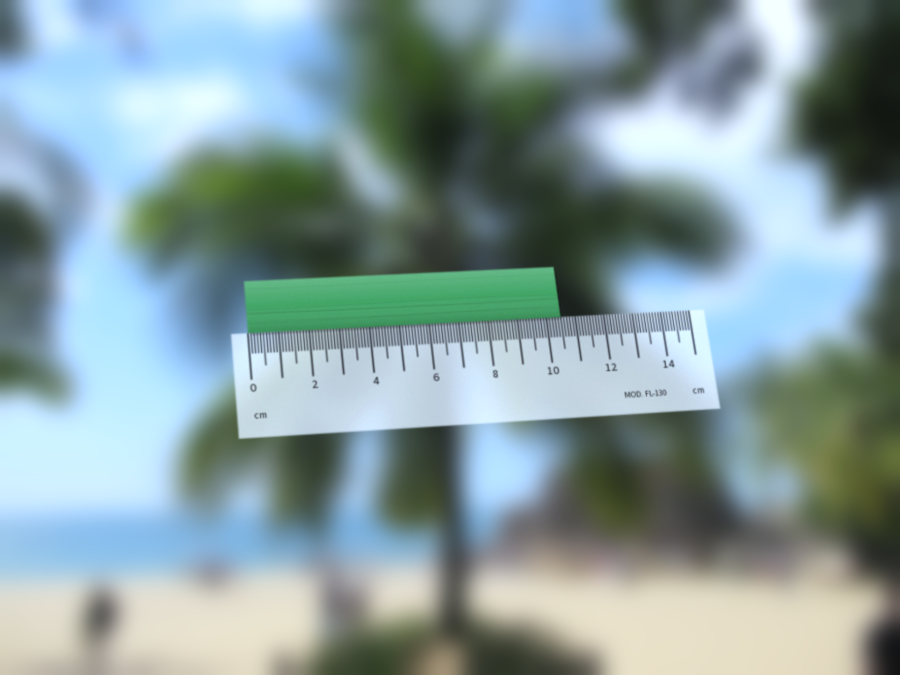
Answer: 10.5 cm
